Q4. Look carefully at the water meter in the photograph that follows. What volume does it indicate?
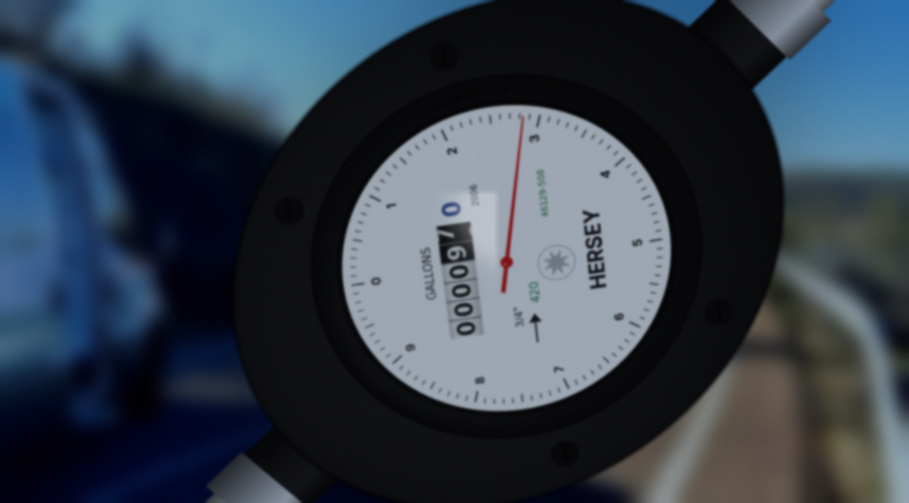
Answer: 972.8 gal
